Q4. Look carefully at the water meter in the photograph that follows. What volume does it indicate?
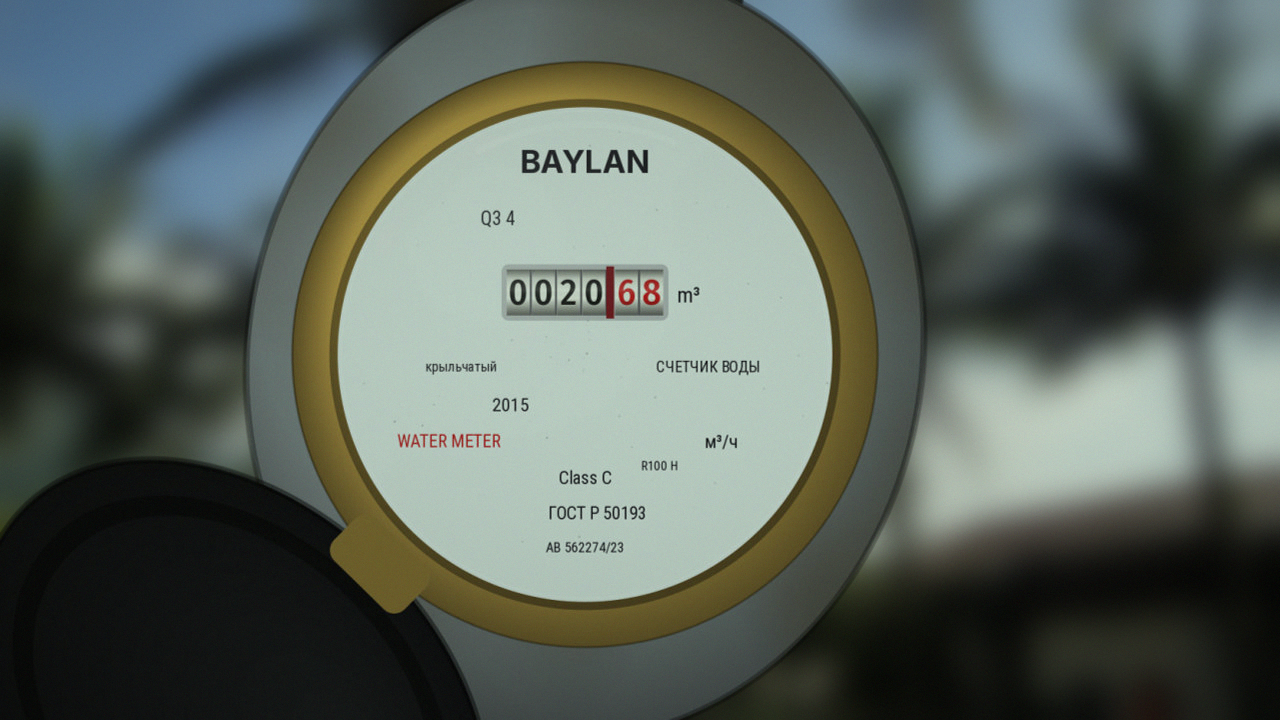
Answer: 20.68 m³
